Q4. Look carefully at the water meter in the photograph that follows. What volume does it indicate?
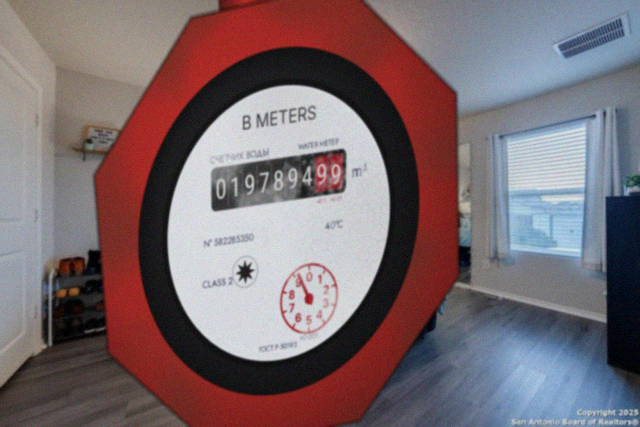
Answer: 197894.989 m³
